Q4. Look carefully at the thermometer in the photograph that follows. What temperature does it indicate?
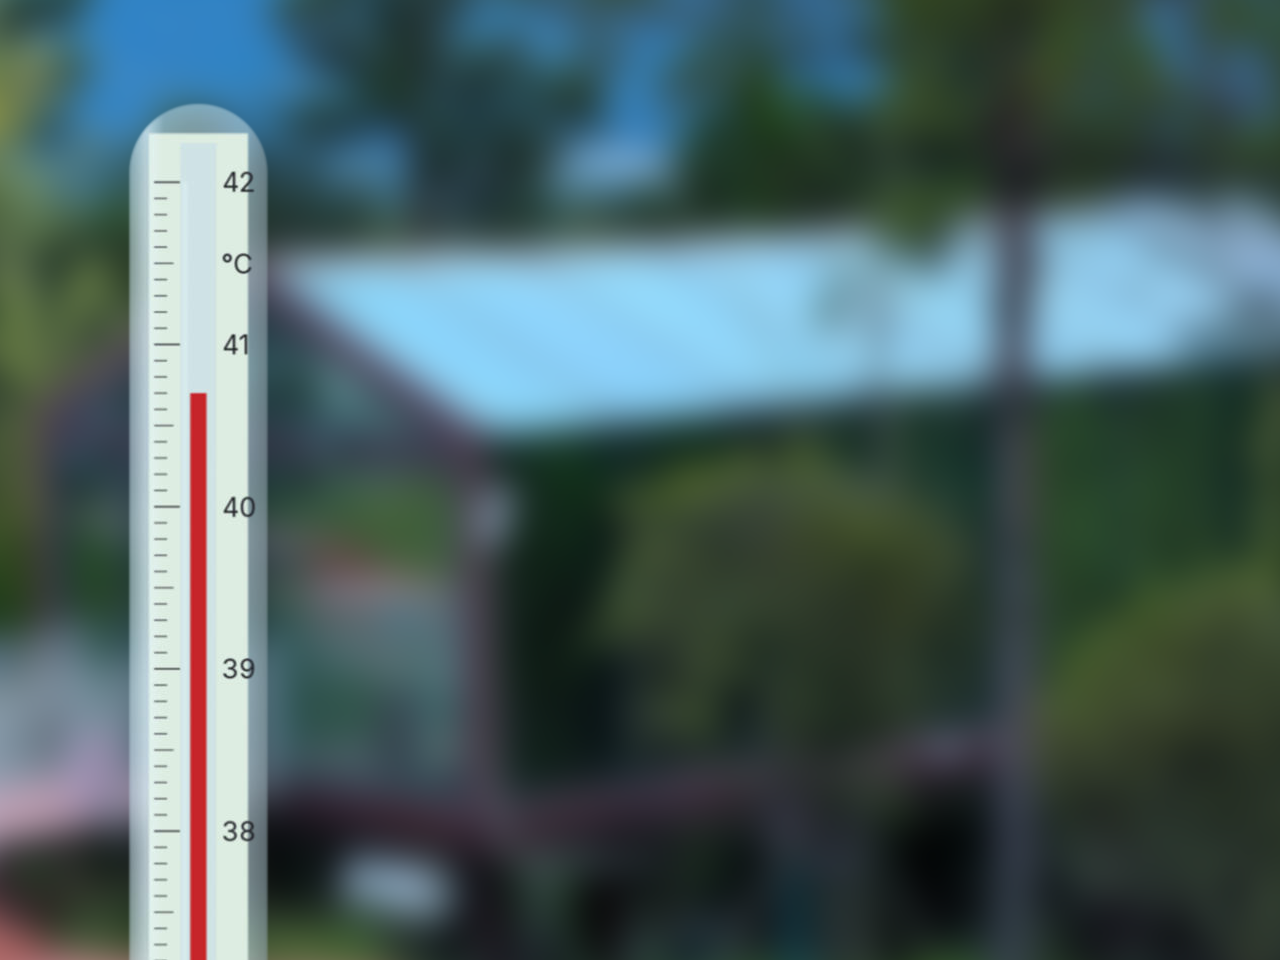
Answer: 40.7 °C
